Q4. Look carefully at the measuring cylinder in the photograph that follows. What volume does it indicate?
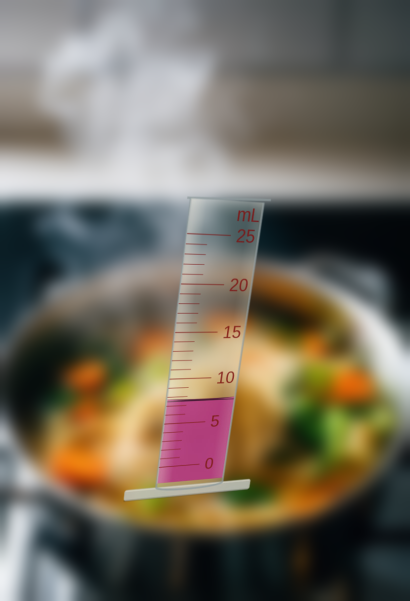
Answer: 7.5 mL
